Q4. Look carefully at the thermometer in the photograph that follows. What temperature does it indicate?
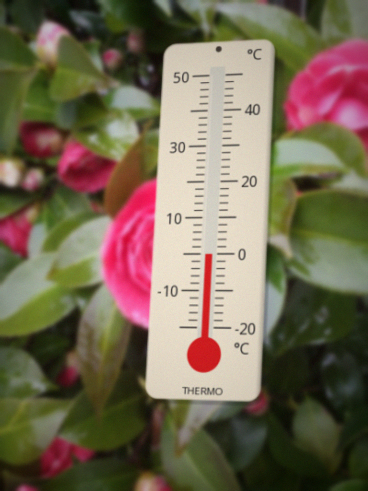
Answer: 0 °C
